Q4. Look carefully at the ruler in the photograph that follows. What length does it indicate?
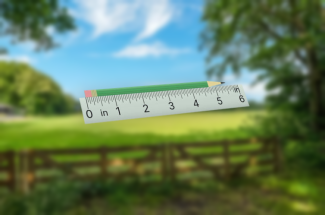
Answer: 5.5 in
